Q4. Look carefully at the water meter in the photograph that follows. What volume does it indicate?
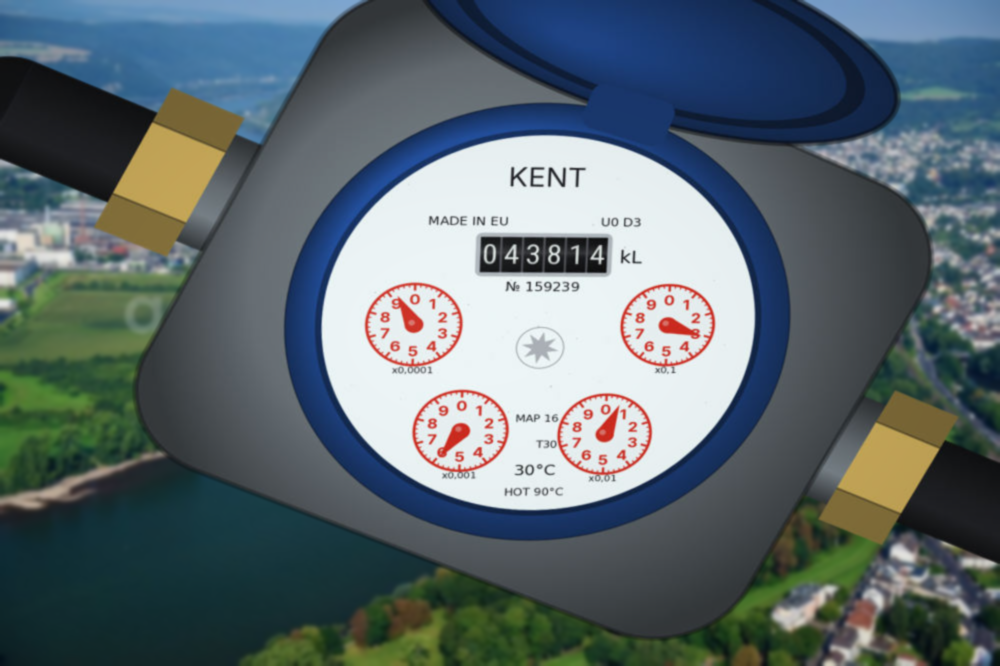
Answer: 43814.3059 kL
